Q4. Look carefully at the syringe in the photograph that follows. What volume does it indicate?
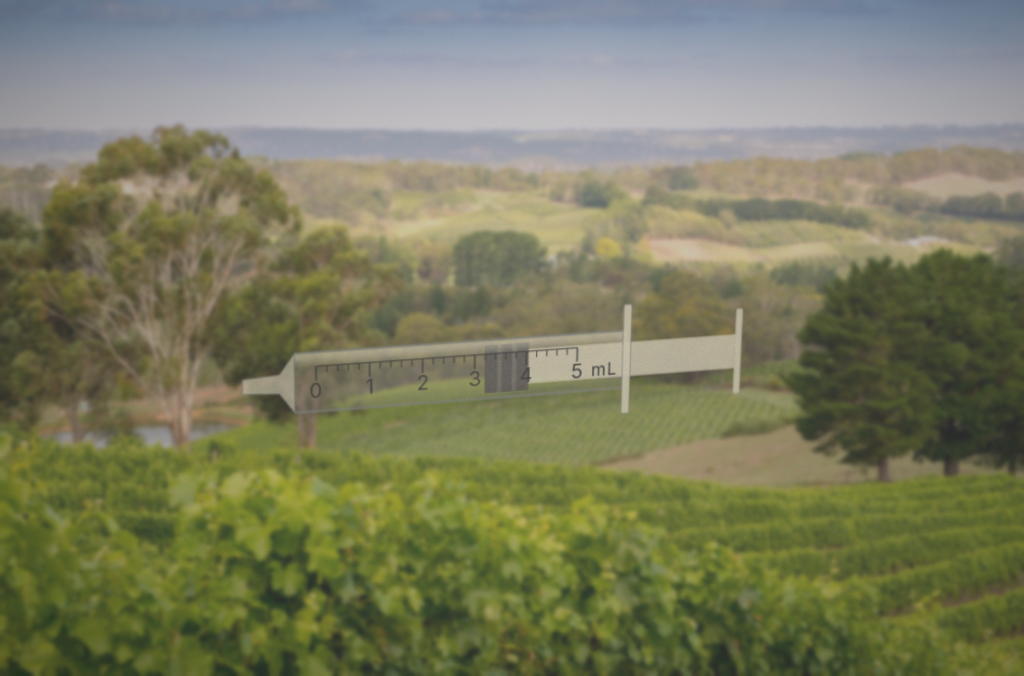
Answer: 3.2 mL
